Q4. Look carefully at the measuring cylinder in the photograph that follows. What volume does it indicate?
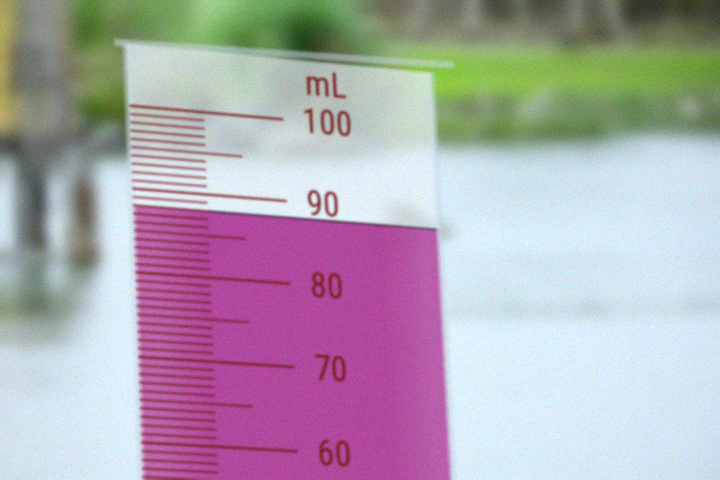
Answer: 88 mL
